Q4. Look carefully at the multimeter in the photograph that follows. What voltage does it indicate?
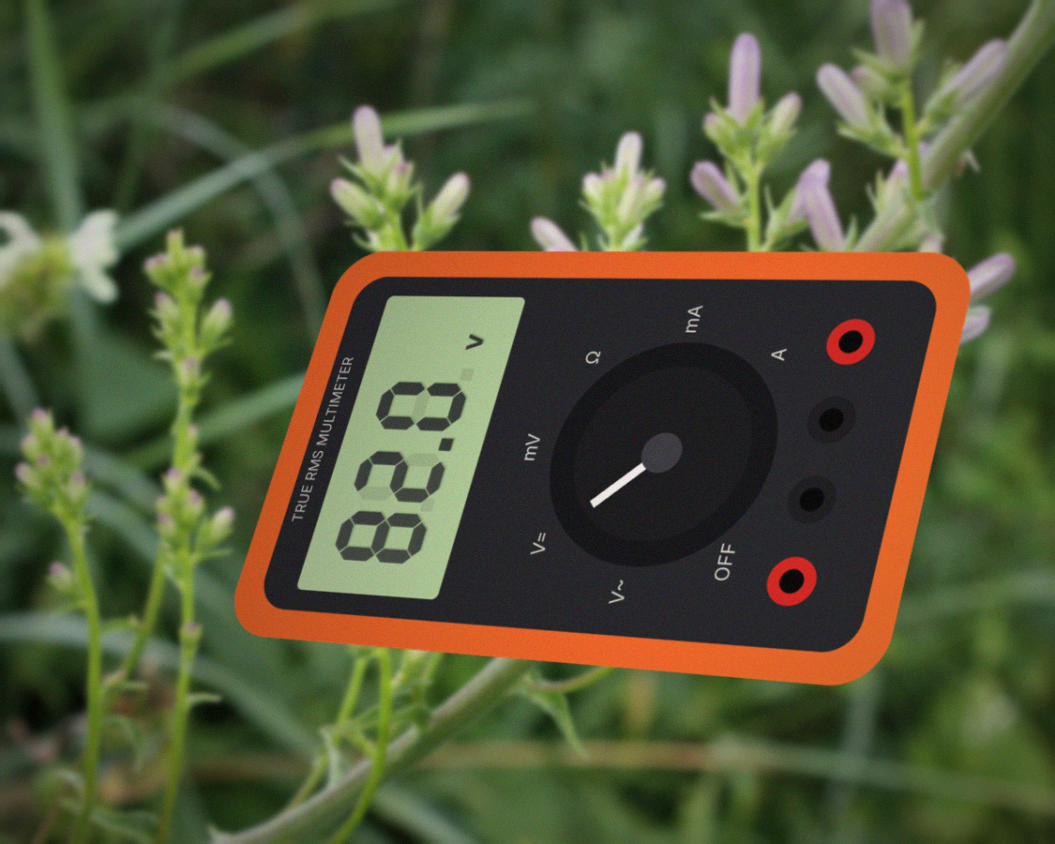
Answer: 82.0 V
